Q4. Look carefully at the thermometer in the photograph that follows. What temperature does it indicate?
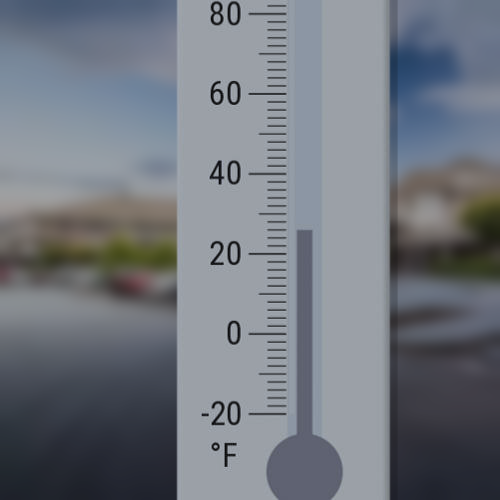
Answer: 26 °F
